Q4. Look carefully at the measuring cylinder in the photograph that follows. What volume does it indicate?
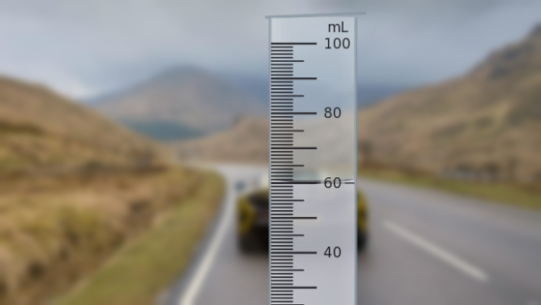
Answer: 60 mL
